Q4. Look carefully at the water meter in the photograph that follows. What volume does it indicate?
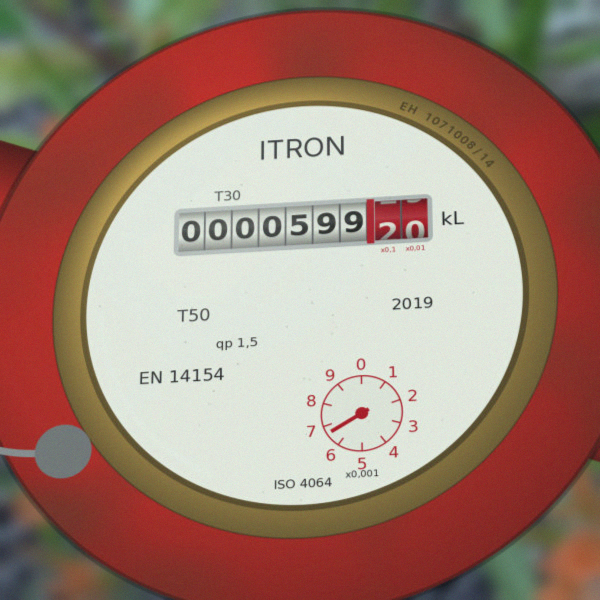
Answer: 599.196 kL
